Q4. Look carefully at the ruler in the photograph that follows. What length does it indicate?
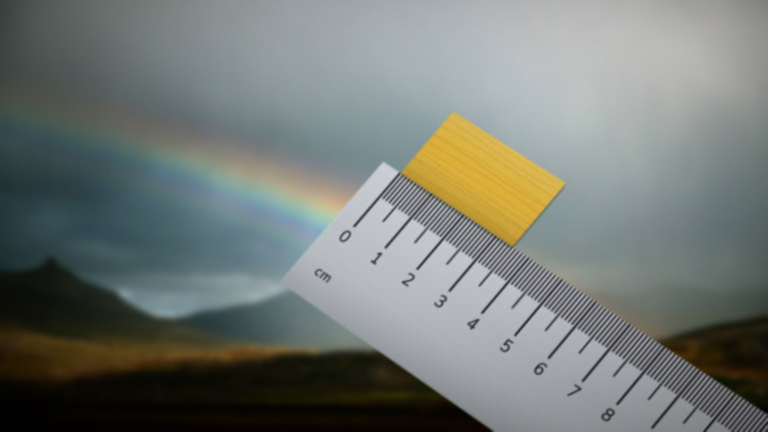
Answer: 3.5 cm
